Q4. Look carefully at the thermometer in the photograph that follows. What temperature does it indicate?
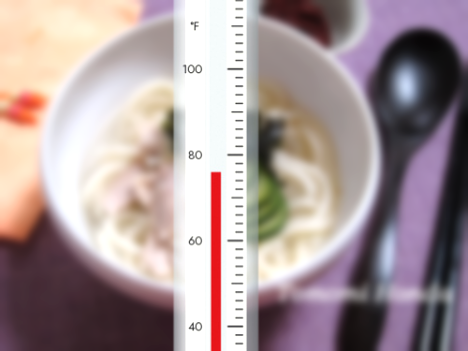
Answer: 76 °F
